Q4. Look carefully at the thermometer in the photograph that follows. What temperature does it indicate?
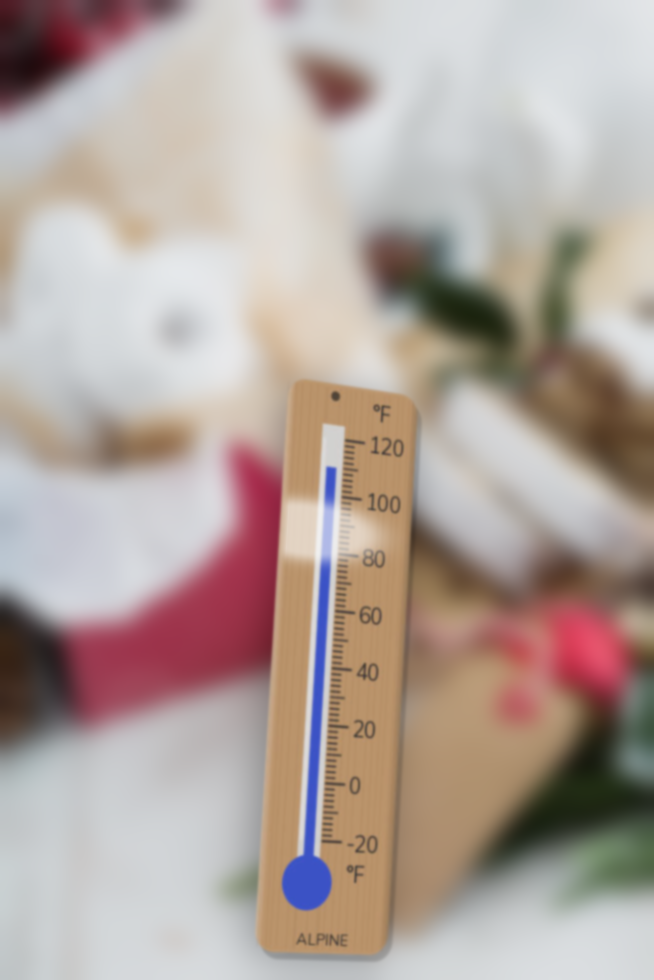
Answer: 110 °F
